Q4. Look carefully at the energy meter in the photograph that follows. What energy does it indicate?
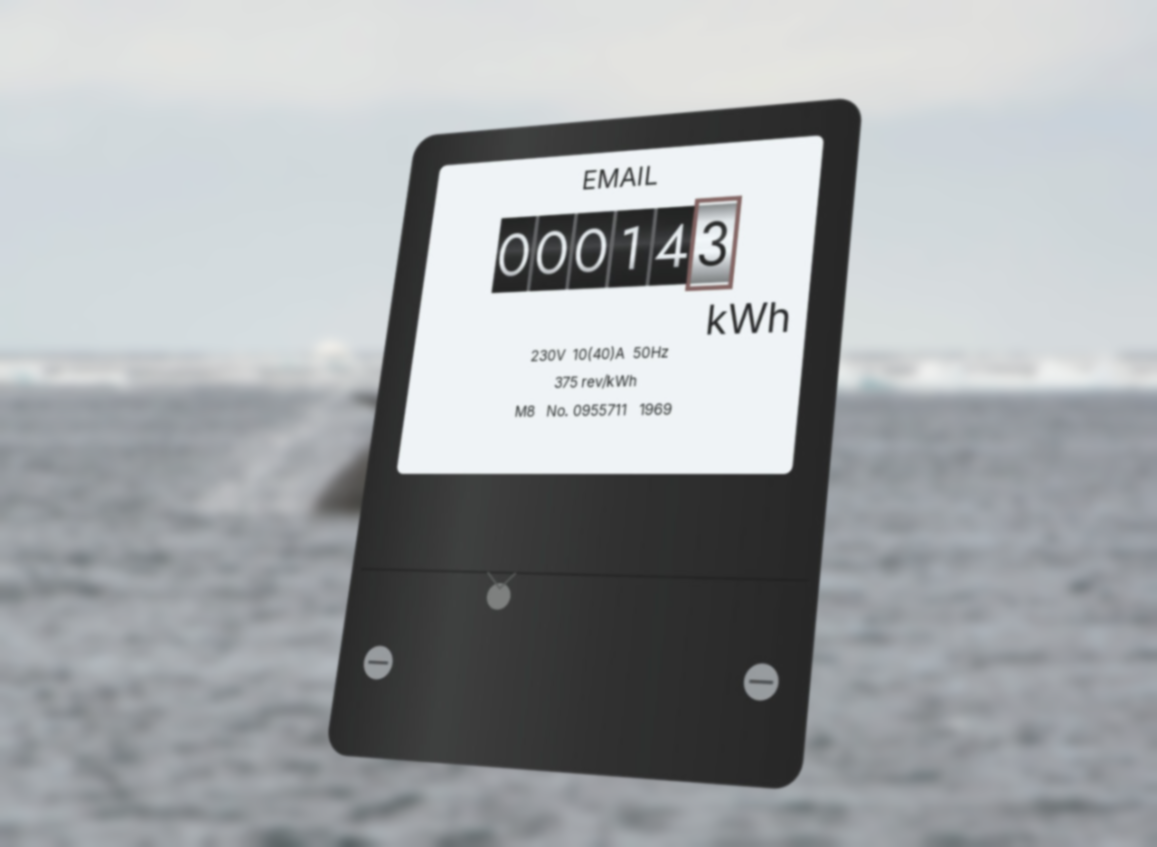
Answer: 14.3 kWh
